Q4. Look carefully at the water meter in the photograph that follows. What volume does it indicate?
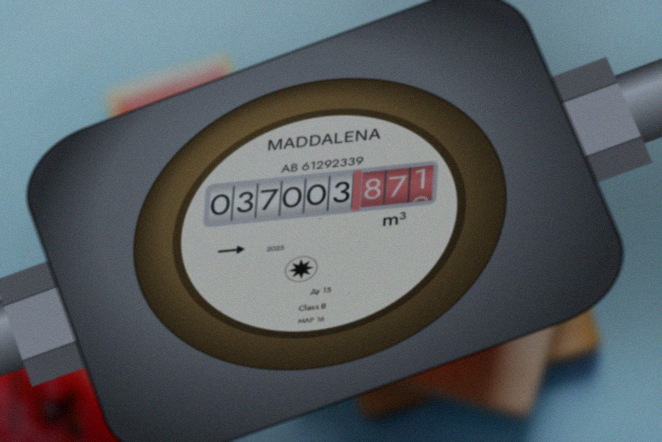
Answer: 37003.871 m³
